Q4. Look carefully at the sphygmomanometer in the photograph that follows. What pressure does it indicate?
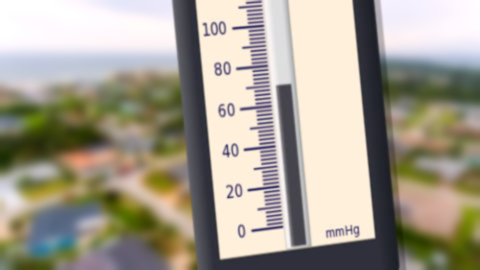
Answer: 70 mmHg
